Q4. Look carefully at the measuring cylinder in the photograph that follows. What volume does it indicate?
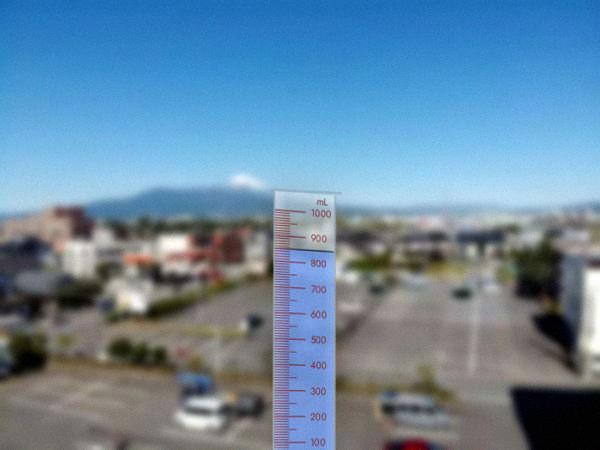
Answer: 850 mL
